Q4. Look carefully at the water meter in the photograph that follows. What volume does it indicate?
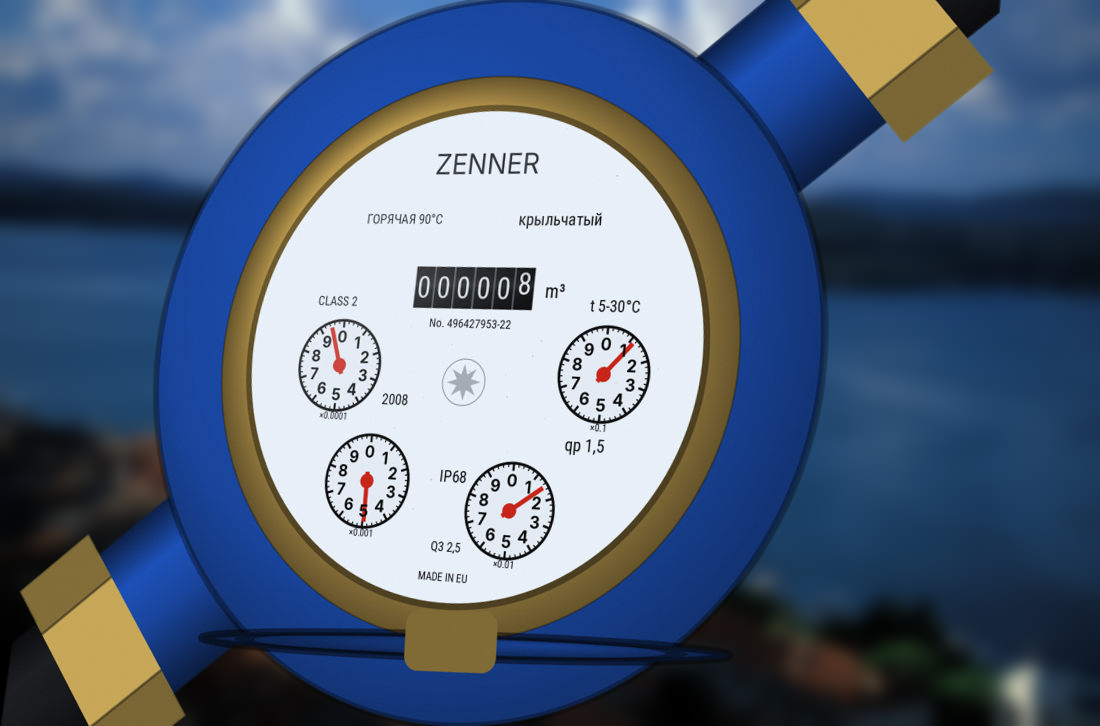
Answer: 8.1149 m³
